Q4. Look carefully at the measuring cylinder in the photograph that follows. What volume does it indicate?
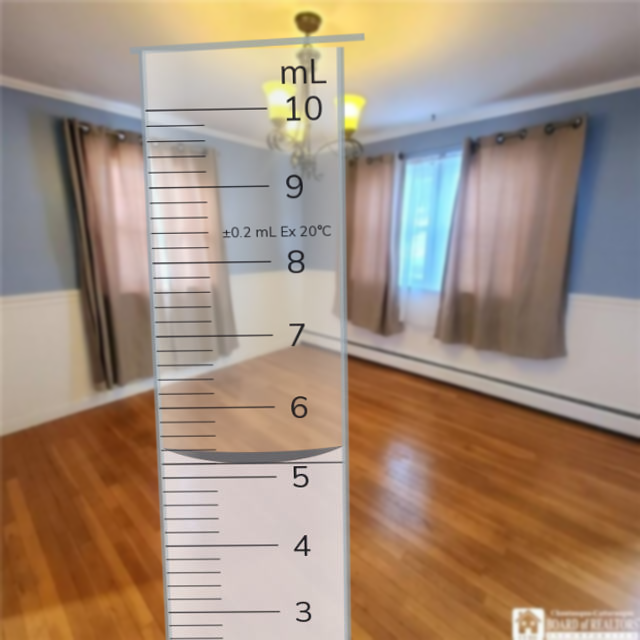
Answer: 5.2 mL
